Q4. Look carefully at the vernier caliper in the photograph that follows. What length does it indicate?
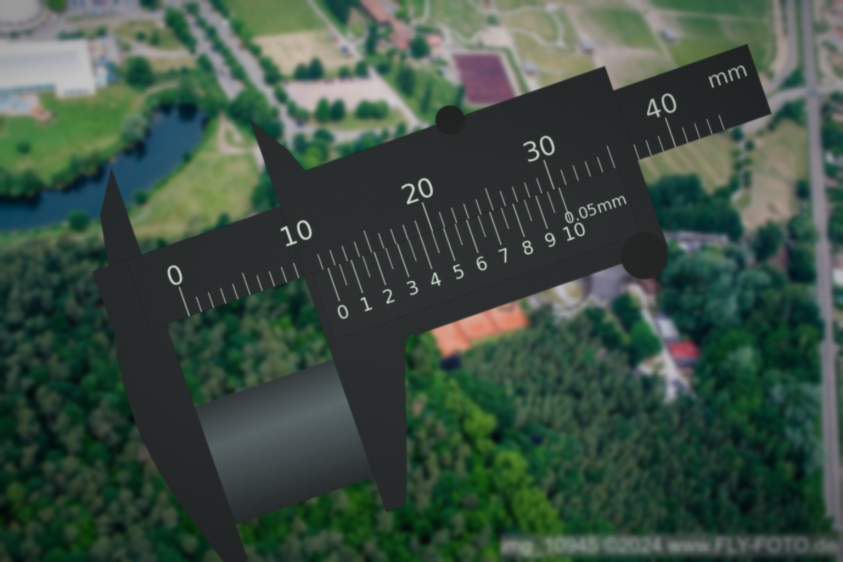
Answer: 11.4 mm
